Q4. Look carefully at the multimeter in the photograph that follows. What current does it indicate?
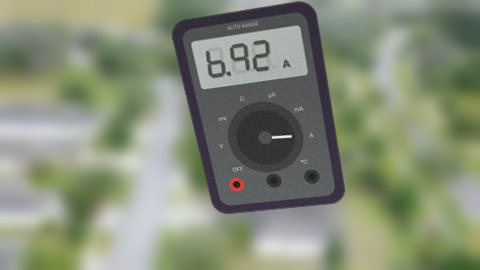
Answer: 6.92 A
